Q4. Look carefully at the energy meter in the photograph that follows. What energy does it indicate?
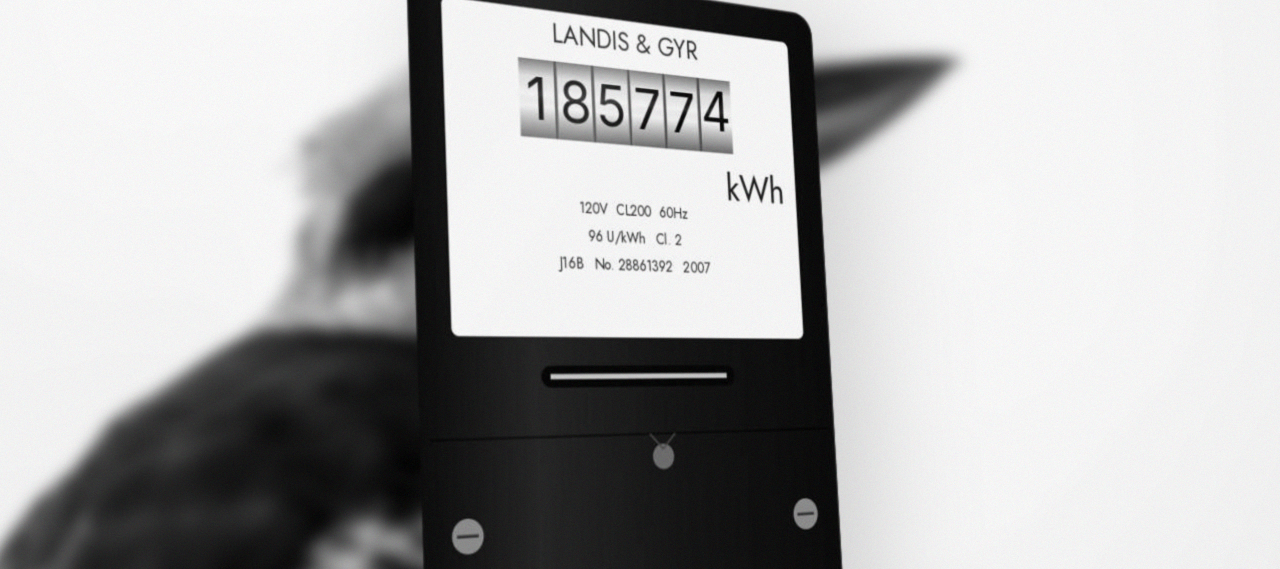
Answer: 185774 kWh
